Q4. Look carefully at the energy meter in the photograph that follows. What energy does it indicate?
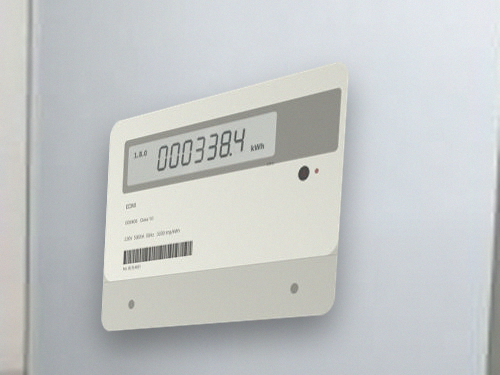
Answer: 338.4 kWh
